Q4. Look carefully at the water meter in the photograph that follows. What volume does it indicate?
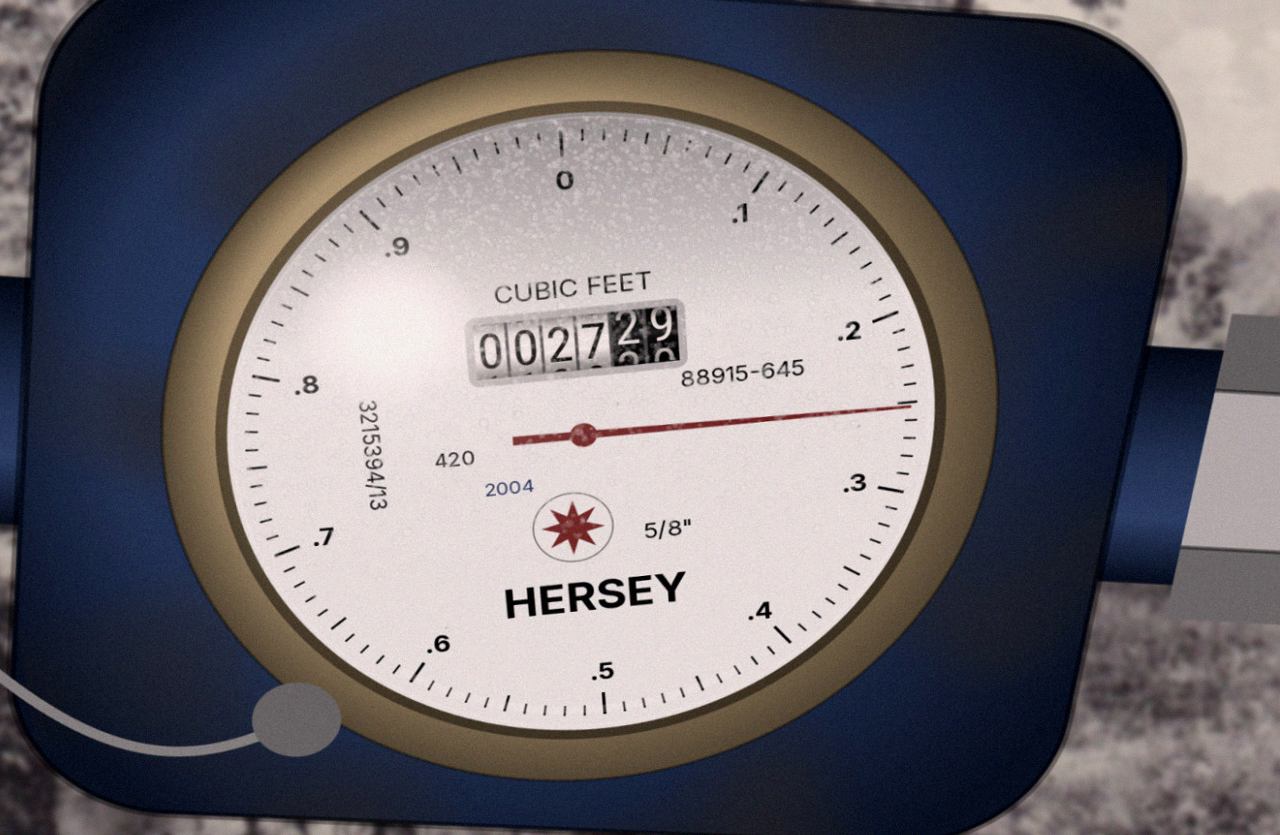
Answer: 2729.25 ft³
